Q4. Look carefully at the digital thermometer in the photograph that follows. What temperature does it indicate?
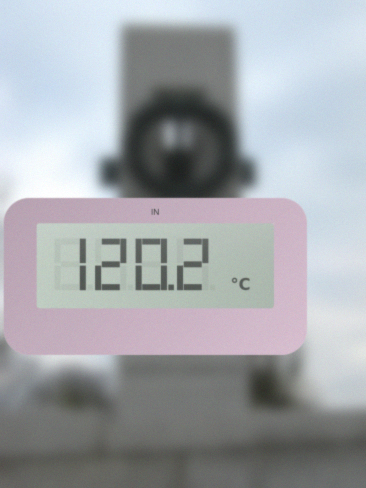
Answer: 120.2 °C
